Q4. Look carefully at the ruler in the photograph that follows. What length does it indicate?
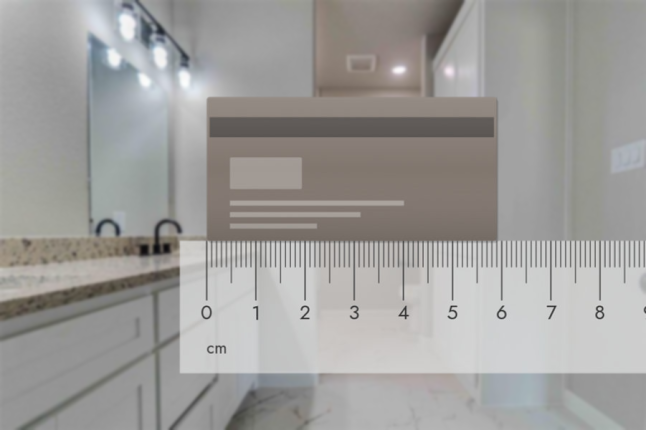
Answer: 5.9 cm
